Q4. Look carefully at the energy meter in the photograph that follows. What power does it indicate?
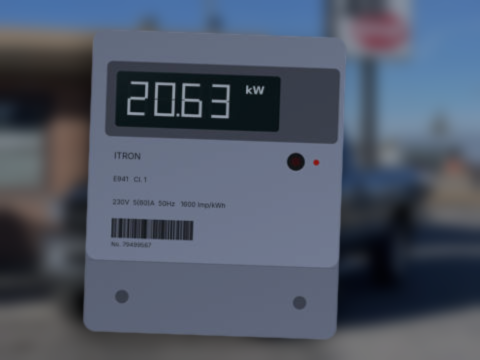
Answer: 20.63 kW
